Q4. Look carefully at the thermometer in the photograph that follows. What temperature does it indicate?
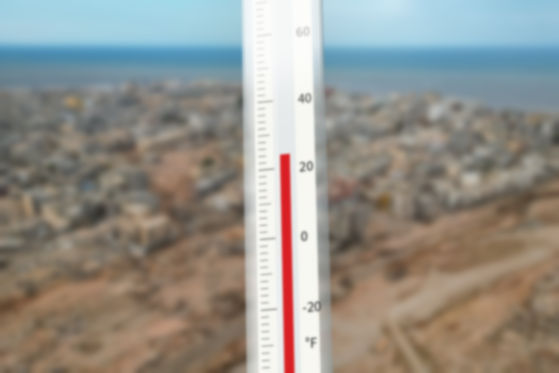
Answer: 24 °F
